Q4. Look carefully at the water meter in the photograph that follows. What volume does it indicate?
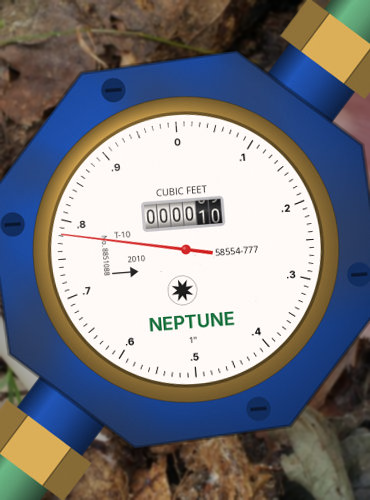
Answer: 9.78 ft³
